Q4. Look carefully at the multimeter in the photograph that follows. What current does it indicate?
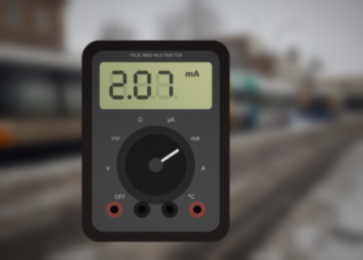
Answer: 2.07 mA
